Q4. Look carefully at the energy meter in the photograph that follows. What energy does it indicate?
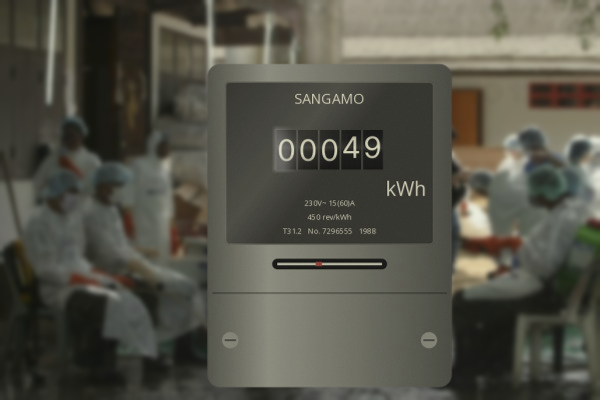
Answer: 49 kWh
